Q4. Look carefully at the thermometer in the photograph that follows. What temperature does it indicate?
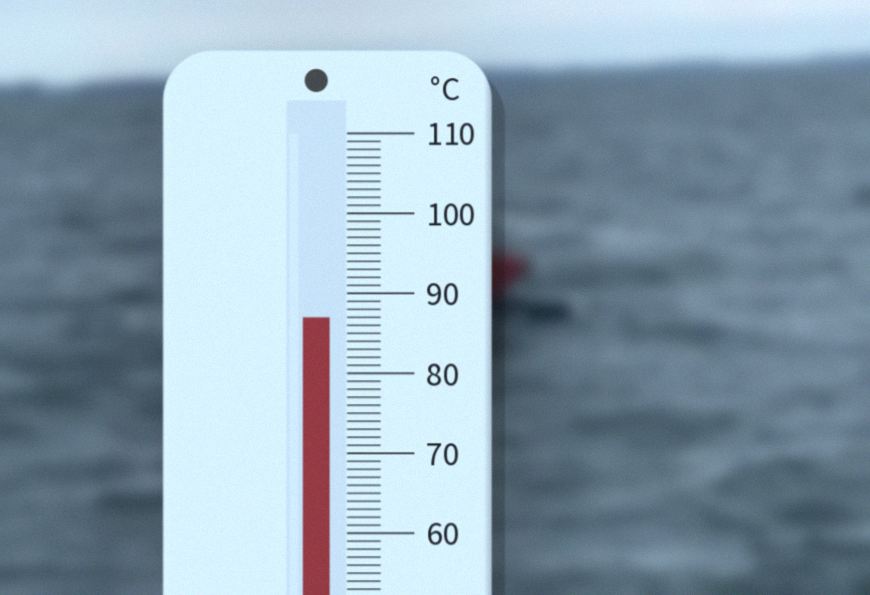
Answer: 87 °C
